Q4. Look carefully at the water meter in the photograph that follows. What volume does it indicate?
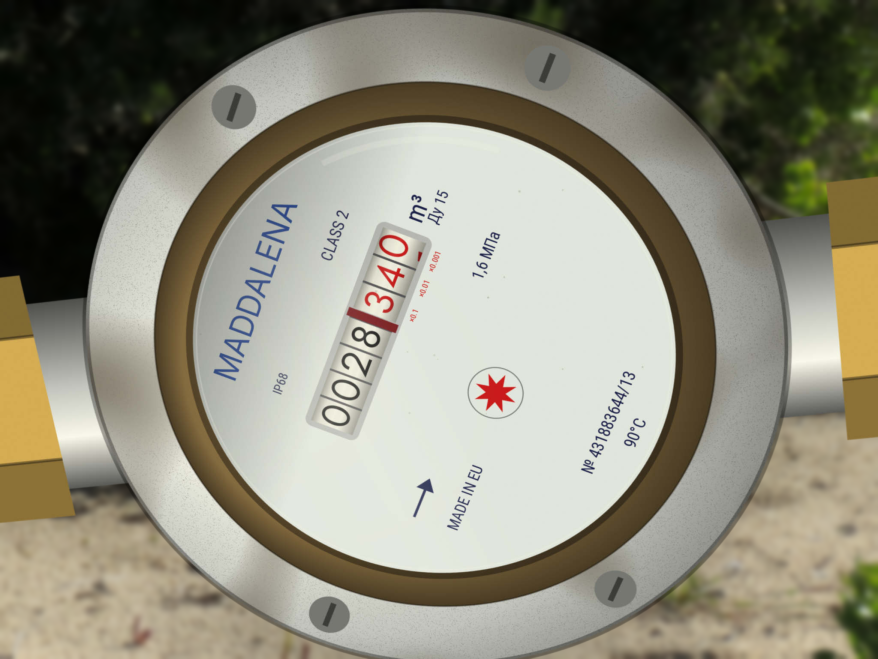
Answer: 28.340 m³
